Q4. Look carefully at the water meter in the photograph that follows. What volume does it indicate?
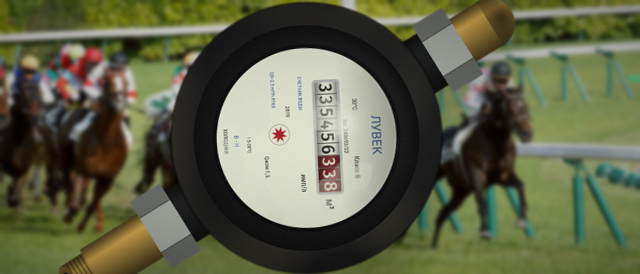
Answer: 335456.338 m³
